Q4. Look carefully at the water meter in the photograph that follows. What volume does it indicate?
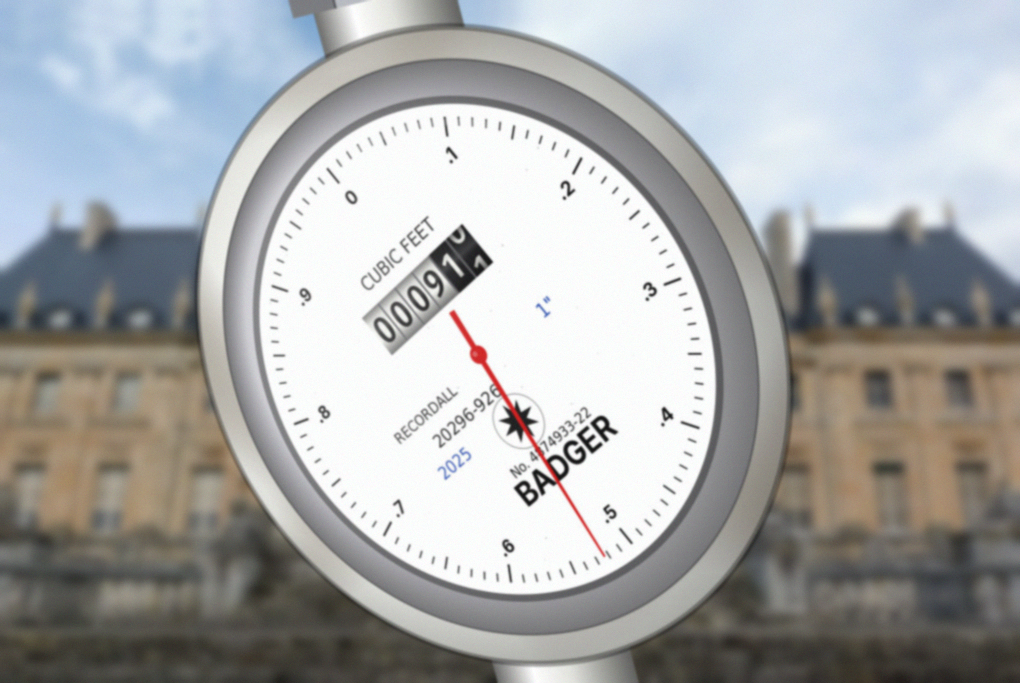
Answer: 910.52 ft³
